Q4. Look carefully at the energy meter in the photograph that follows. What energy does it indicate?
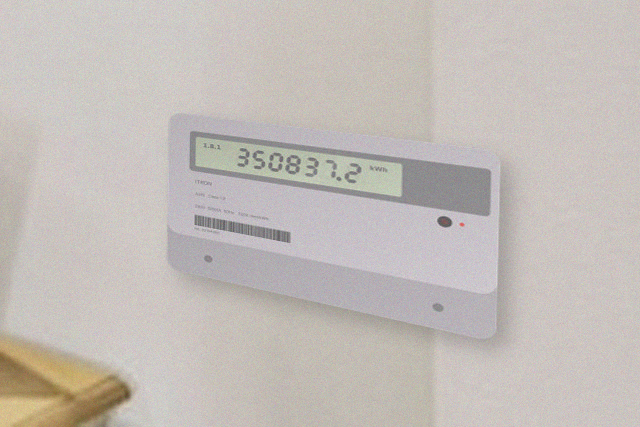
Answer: 350837.2 kWh
